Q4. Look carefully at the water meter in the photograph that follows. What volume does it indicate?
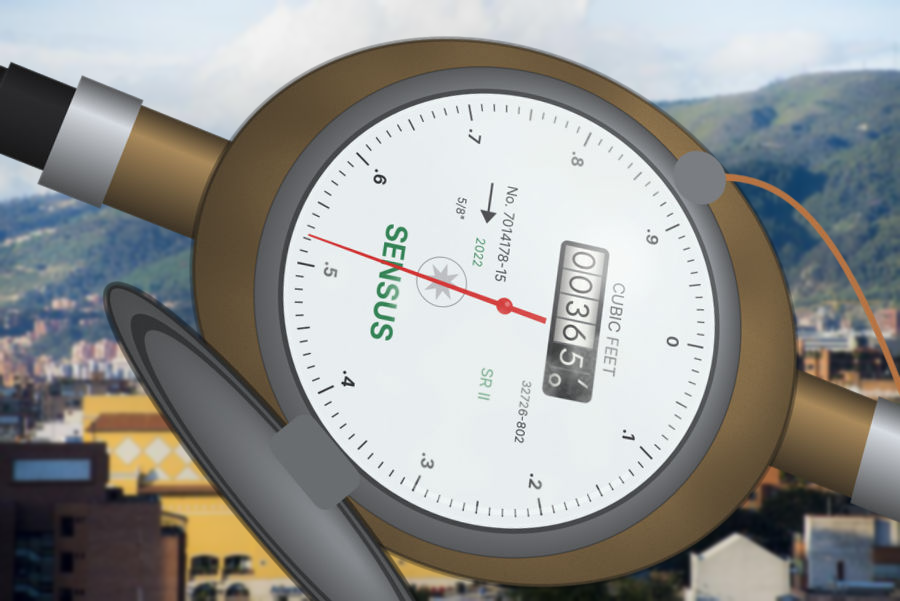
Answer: 3657.52 ft³
